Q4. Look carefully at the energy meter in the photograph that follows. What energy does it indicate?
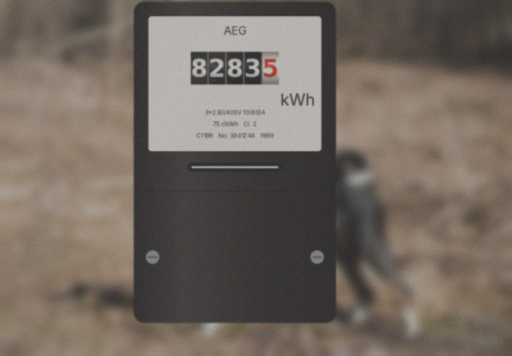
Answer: 8283.5 kWh
